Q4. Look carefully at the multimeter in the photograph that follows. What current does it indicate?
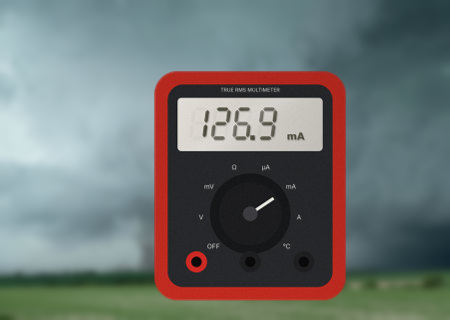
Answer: 126.9 mA
